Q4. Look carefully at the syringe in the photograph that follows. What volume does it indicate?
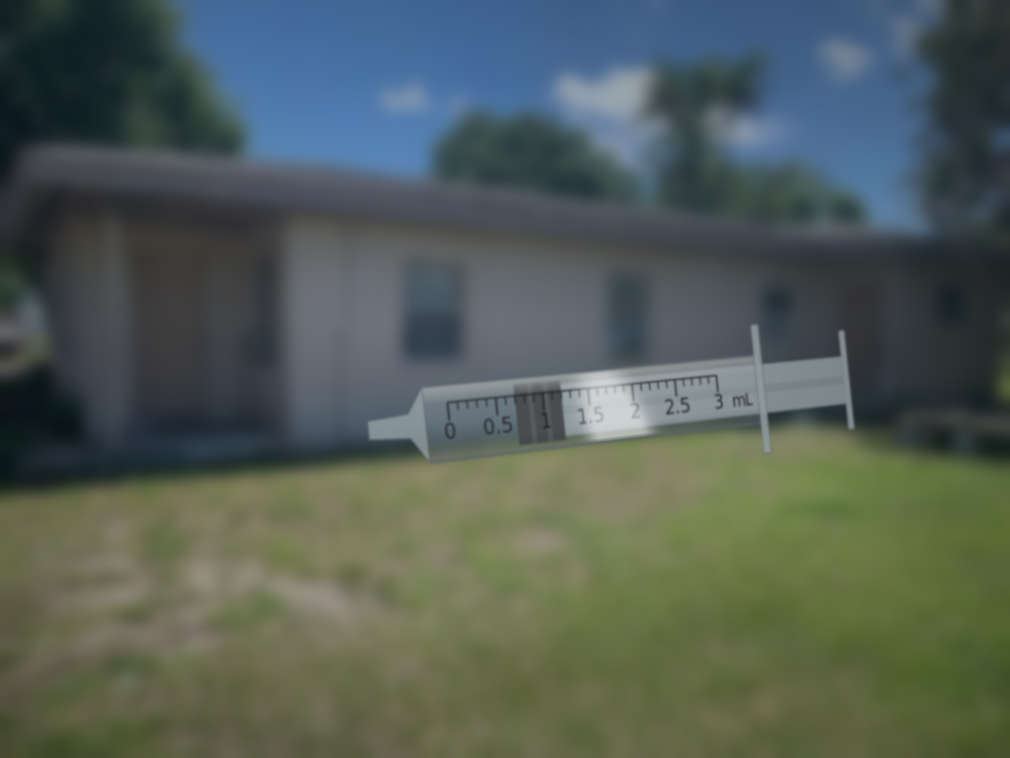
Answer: 0.7 mL
